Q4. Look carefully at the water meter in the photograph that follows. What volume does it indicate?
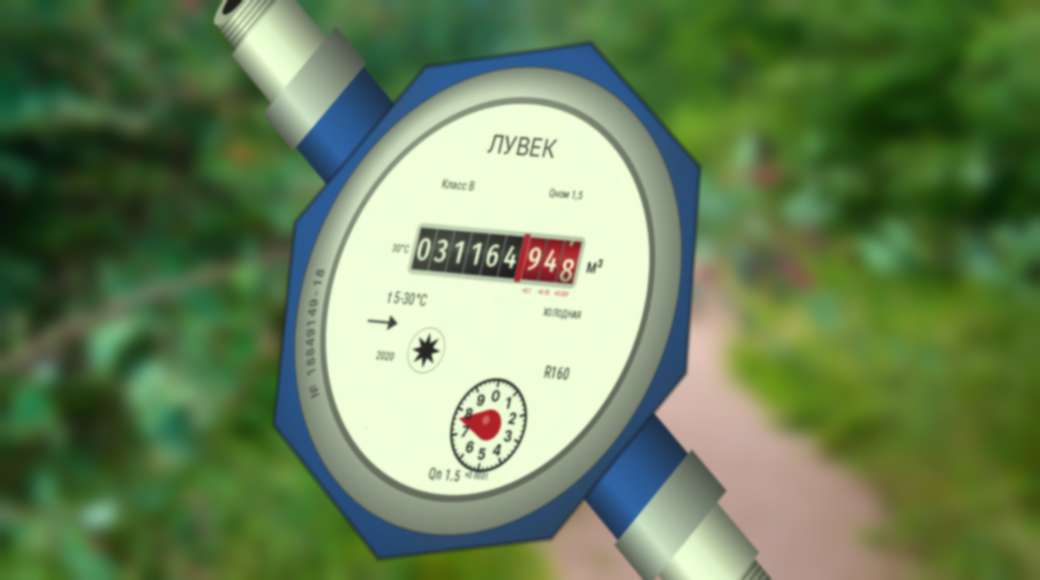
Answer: 31164.9477 m³
